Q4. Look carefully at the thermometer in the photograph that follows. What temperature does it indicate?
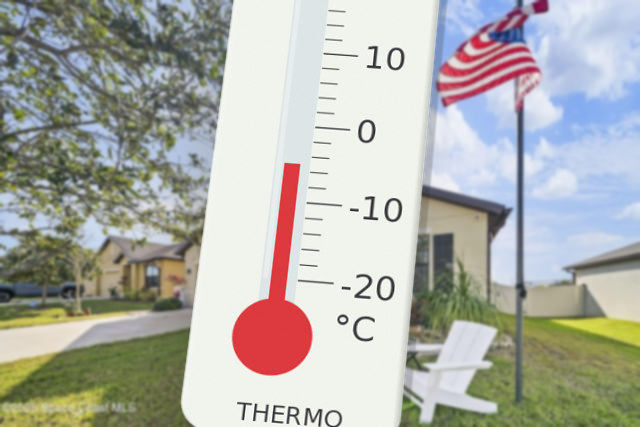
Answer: -5 °C
